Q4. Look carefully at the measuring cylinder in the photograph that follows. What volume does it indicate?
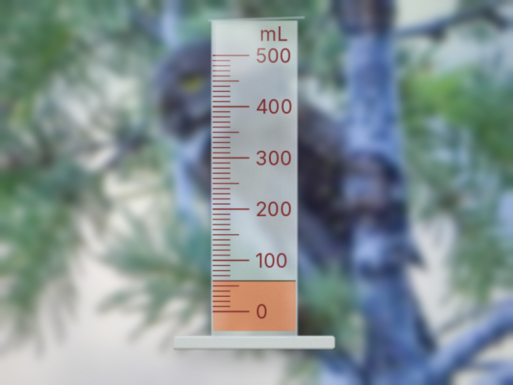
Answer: 60 mL
